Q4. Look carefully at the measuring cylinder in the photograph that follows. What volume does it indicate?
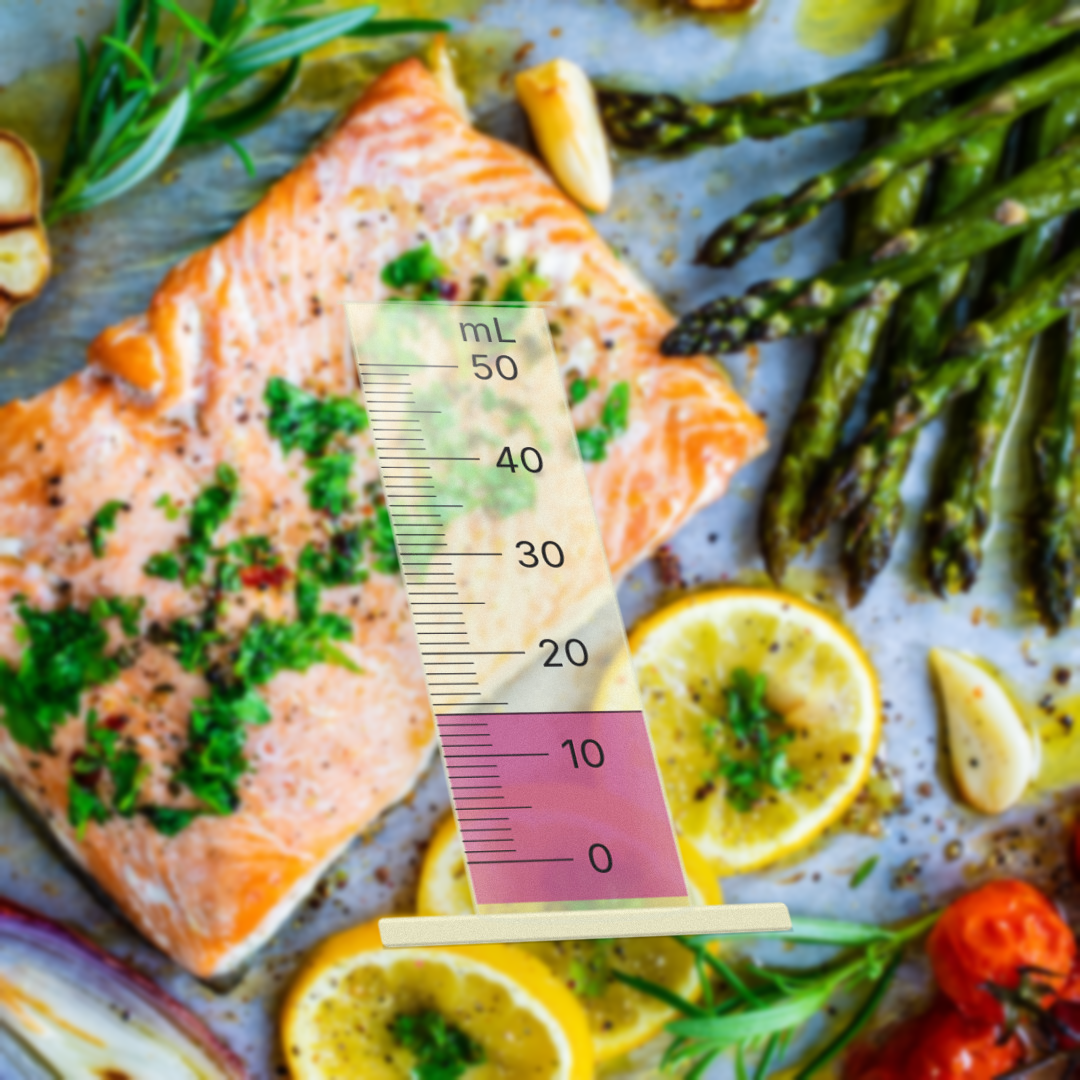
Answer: 14 mL
